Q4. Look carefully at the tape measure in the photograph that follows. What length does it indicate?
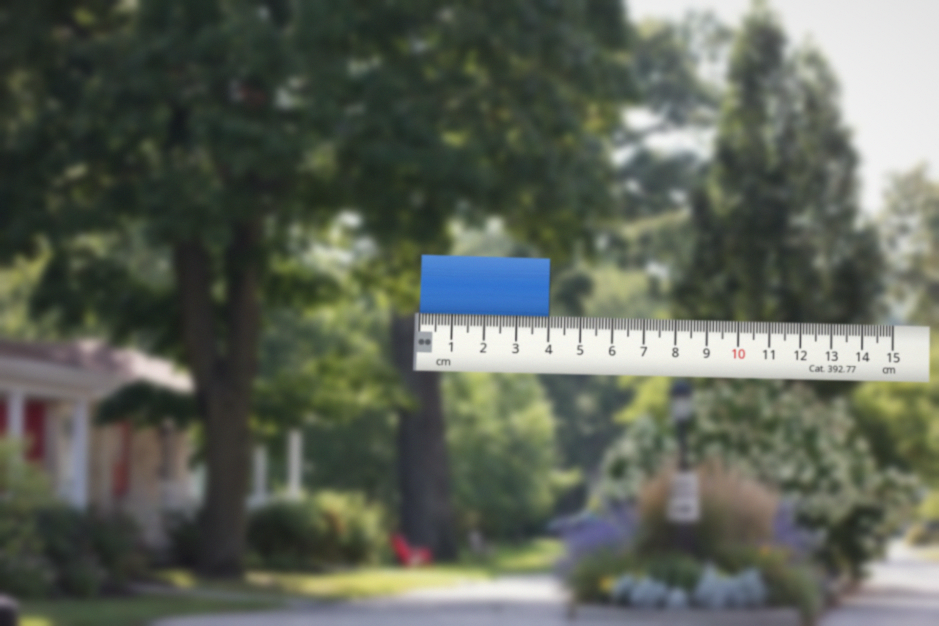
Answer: 4 cm
